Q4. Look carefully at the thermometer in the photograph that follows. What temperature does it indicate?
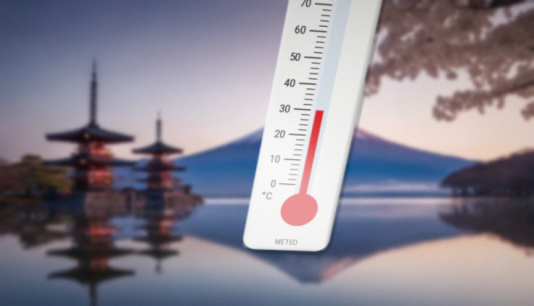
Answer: 30 °C
